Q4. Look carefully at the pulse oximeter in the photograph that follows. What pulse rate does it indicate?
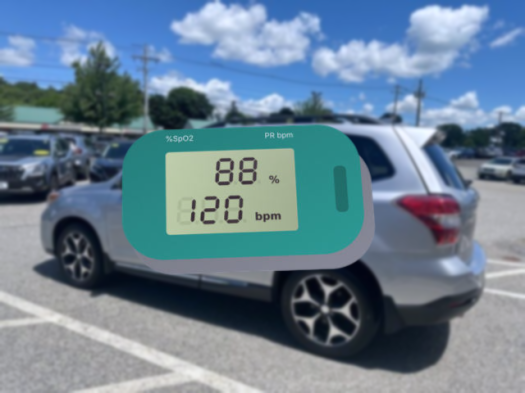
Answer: 120 bpm
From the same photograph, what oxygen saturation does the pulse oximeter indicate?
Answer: 88 %
